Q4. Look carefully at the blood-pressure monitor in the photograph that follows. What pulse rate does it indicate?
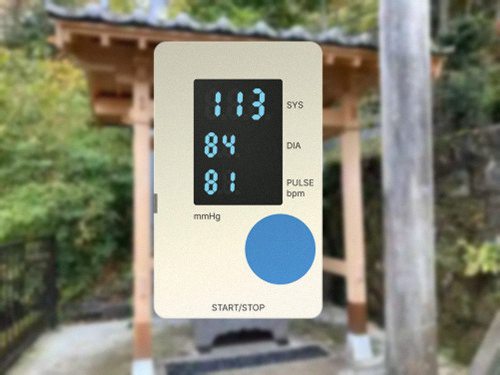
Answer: 81 bpm
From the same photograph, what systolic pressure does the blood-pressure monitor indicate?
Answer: 113 mmHg
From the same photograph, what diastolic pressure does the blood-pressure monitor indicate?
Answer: 84 mmHg
